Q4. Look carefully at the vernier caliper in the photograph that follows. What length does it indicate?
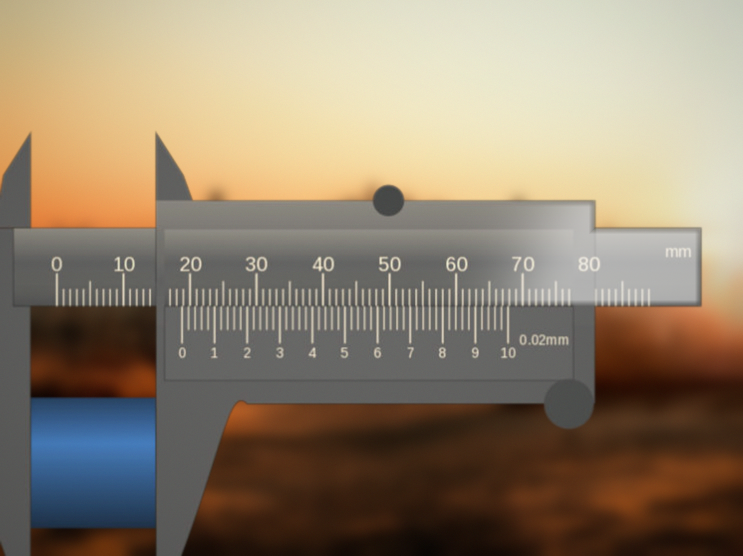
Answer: 18.8 mm
